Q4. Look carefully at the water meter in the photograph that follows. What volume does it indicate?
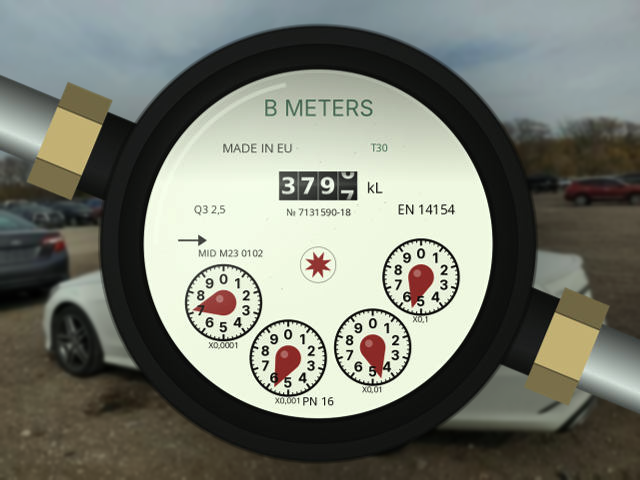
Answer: 3796.5457 kL
